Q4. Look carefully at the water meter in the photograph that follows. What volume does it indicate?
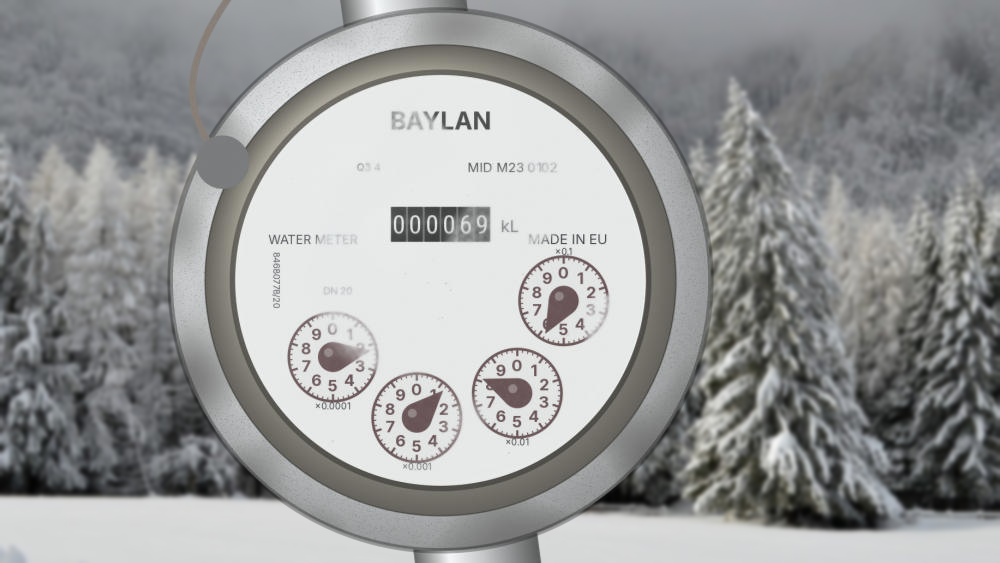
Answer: 69.5812 kL
